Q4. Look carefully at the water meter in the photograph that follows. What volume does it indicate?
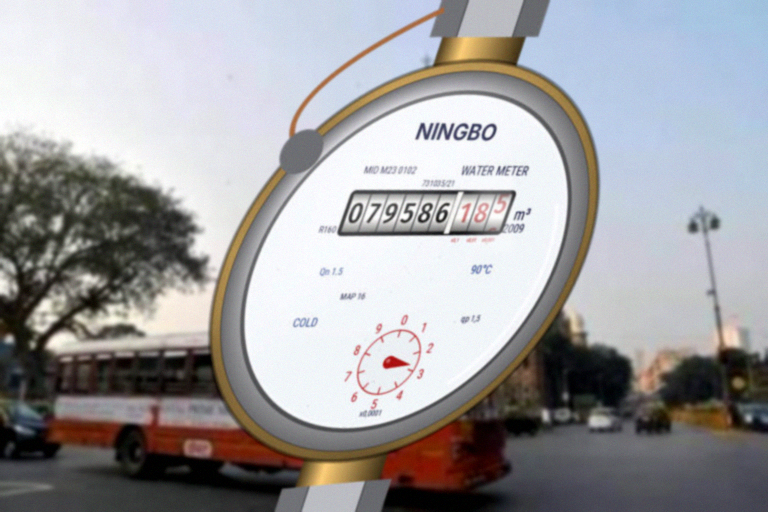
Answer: 79586.1852 m³
